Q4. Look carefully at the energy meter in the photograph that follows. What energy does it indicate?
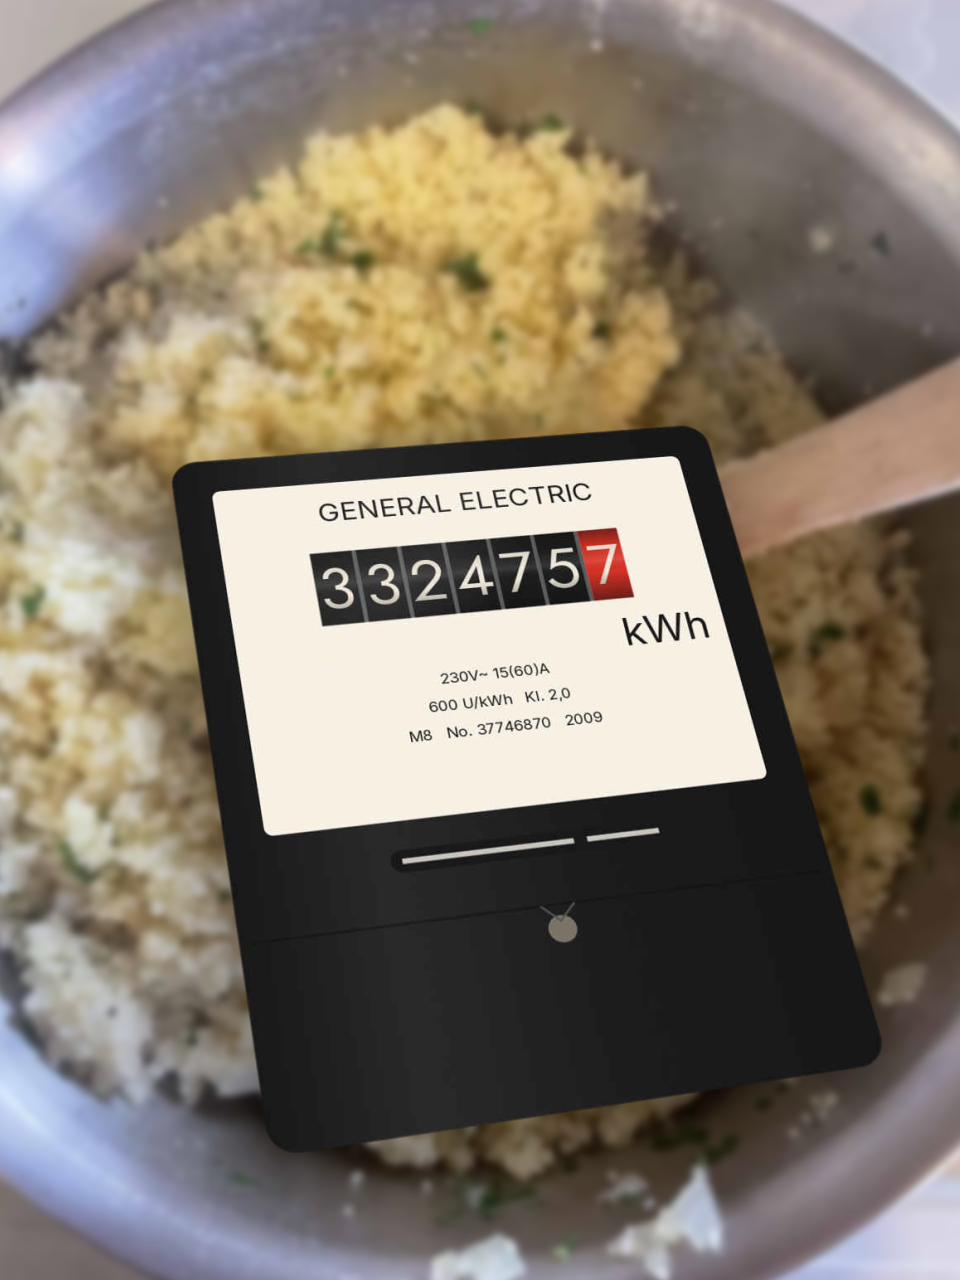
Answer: 332475.7 kWh
